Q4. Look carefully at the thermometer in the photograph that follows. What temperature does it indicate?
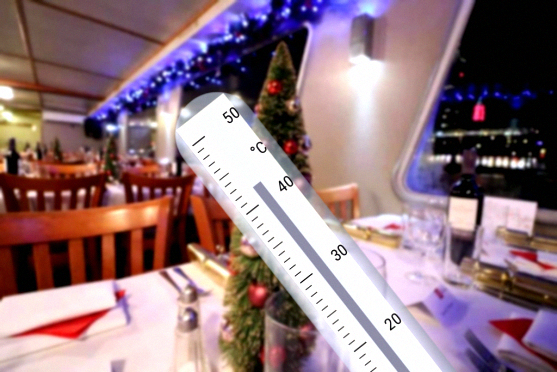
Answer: 42 °C
